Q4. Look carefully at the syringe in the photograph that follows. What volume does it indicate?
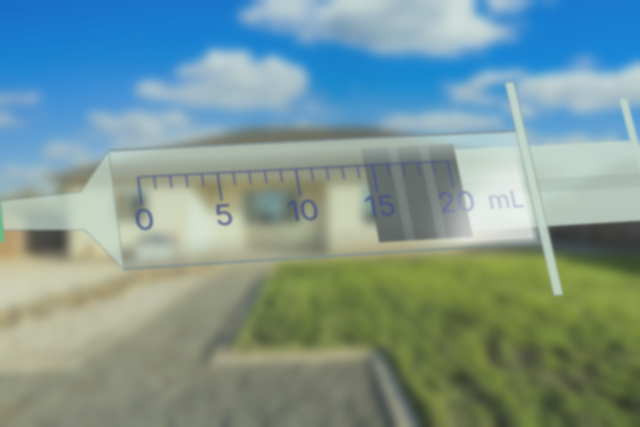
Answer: 14.5 mL
